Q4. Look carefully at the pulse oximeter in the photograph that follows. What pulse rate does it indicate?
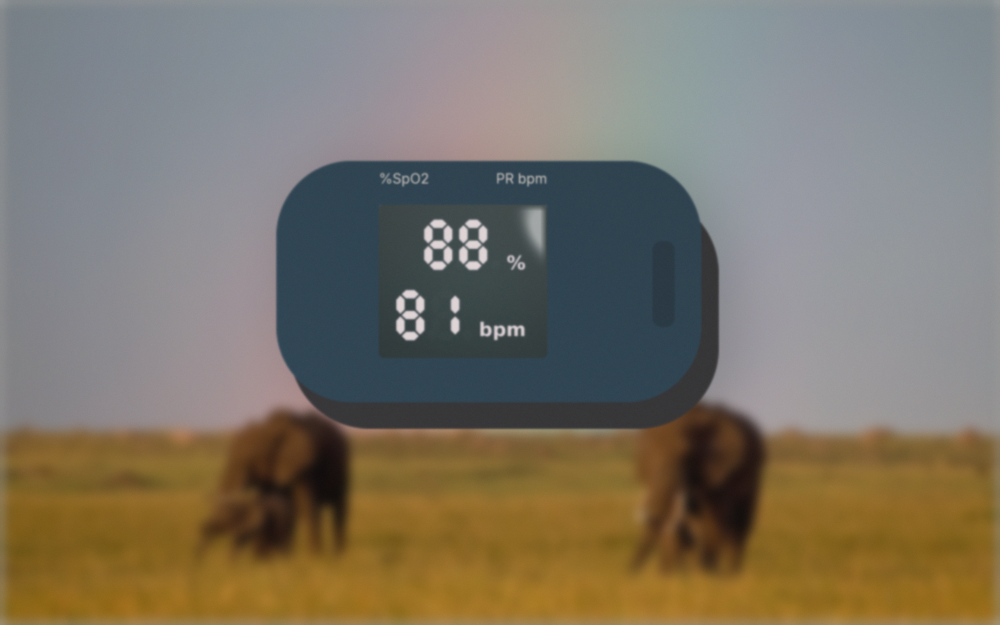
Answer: 81 bpm
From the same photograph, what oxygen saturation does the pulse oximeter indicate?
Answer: 88 %
